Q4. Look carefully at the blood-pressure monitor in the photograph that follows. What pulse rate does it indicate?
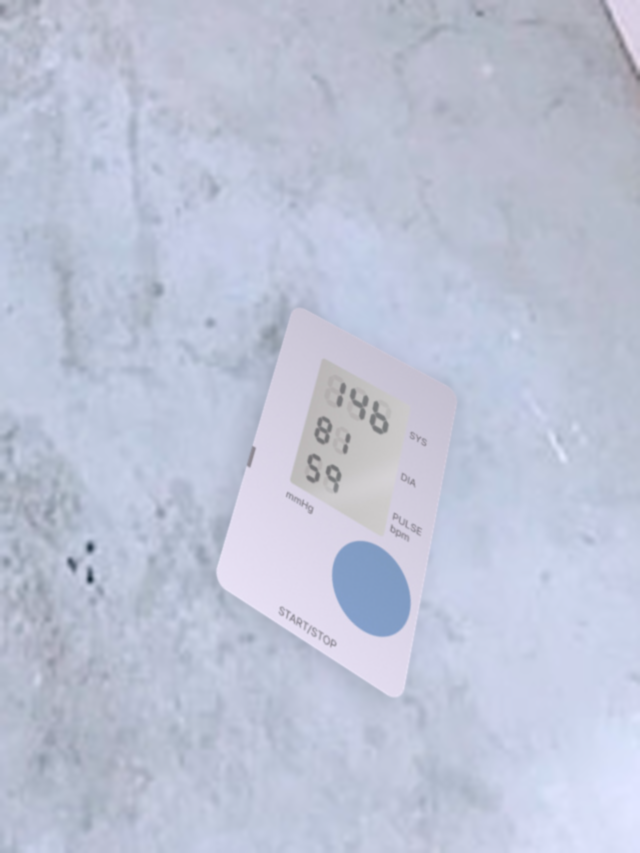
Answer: 59 bpm
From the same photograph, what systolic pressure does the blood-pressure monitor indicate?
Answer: 146 mmHg
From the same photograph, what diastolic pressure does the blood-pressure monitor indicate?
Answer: 81 mmHg
